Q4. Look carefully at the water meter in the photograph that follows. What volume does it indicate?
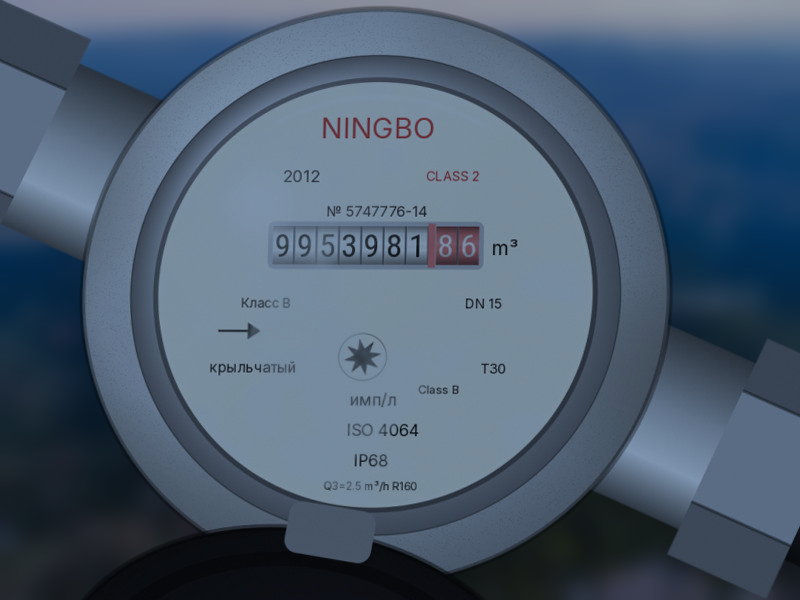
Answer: 9953981.86 m³
